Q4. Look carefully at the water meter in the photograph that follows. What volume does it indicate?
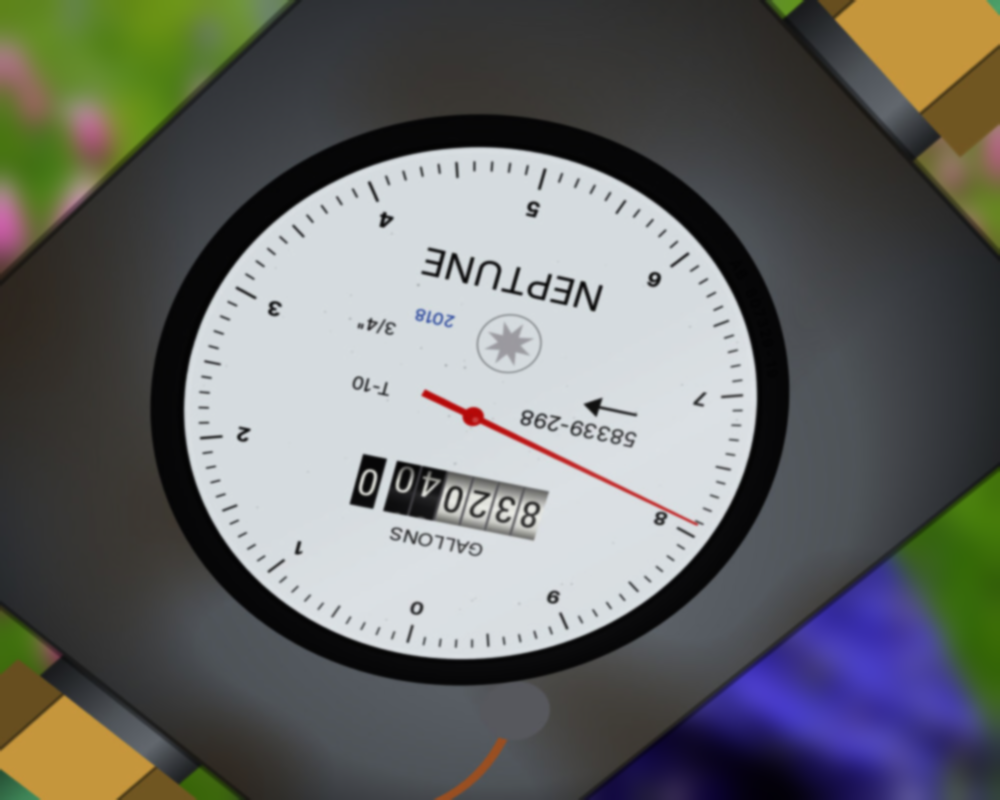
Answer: 8320397.9 gal
